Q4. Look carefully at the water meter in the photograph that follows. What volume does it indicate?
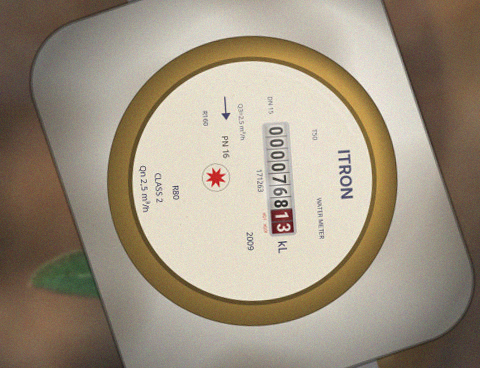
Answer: 768.13 kL
